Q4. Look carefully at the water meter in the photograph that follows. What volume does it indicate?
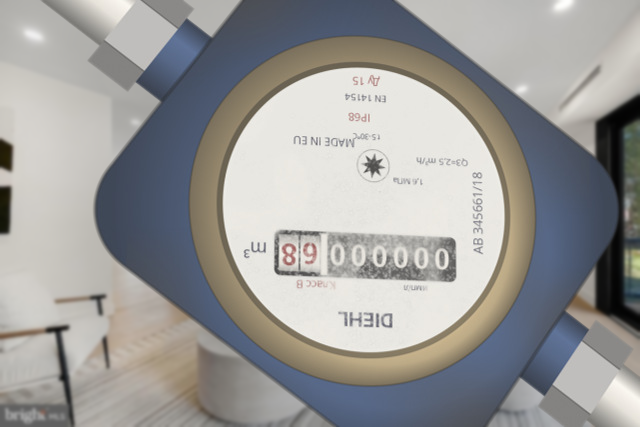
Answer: 0.68 m³
